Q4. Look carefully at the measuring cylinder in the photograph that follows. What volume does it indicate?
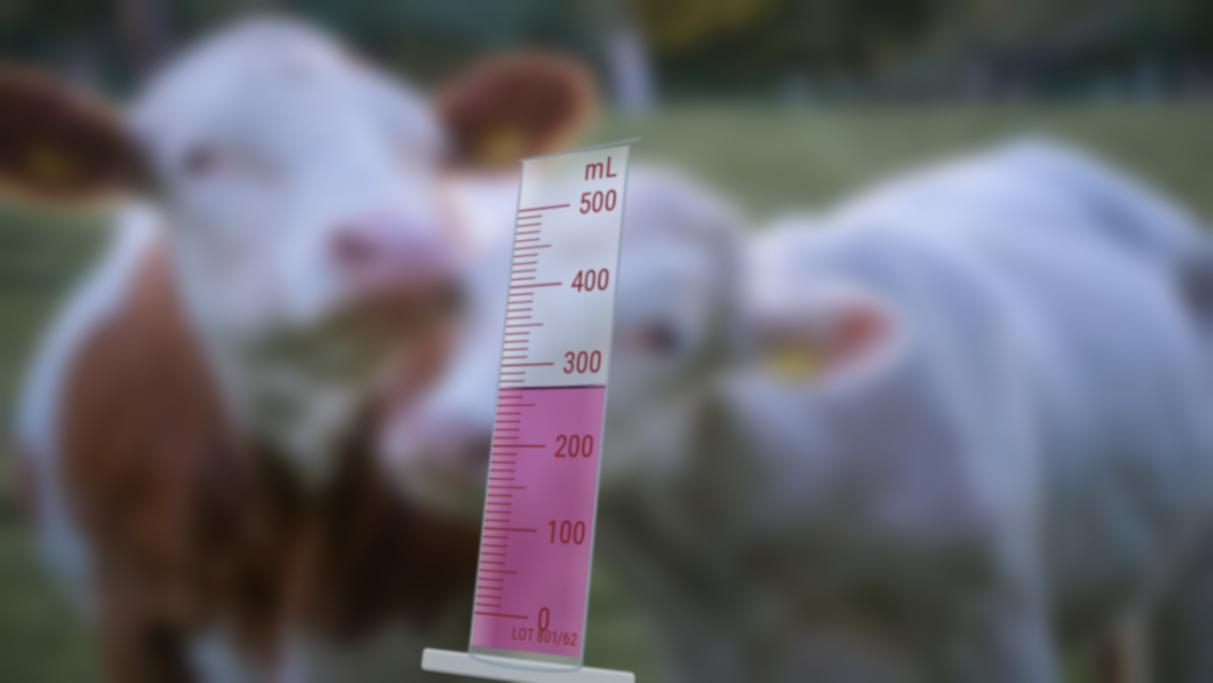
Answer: 270 mL
